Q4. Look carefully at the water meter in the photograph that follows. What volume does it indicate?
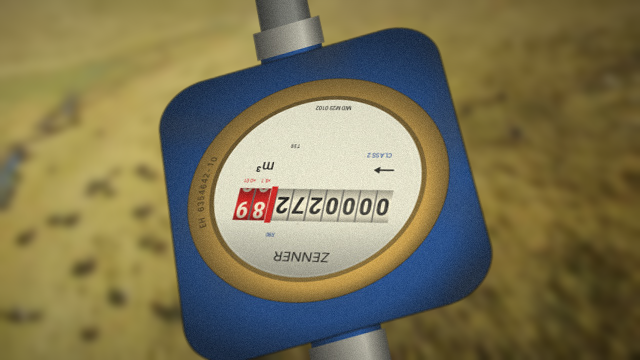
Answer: 272.89 m³
